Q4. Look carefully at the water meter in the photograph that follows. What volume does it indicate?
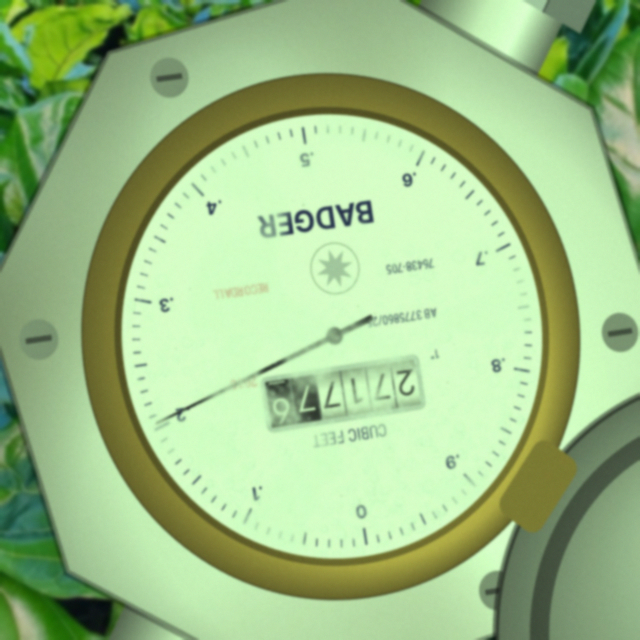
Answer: 271776.20 ft³
